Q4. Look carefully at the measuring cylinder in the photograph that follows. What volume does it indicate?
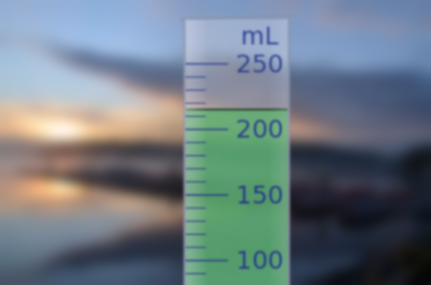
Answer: 215 mL
